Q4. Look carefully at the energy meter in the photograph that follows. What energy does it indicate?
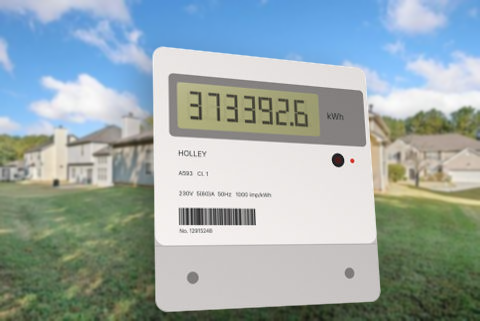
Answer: 373392.6 kWh
